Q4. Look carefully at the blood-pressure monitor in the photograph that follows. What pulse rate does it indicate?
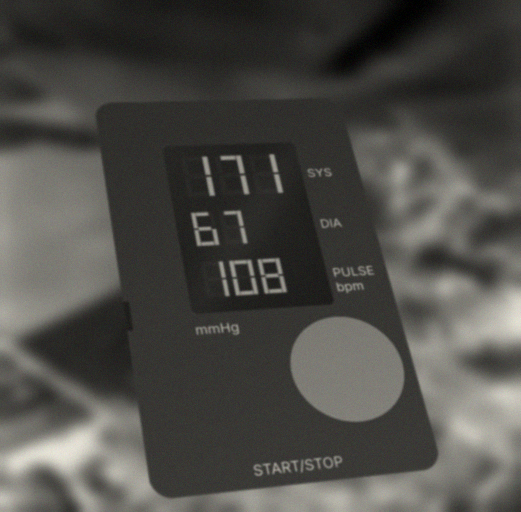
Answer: 108 bpm
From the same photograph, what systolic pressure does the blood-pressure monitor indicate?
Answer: 171 mmHg
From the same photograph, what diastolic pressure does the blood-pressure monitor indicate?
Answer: 67 mmHg
